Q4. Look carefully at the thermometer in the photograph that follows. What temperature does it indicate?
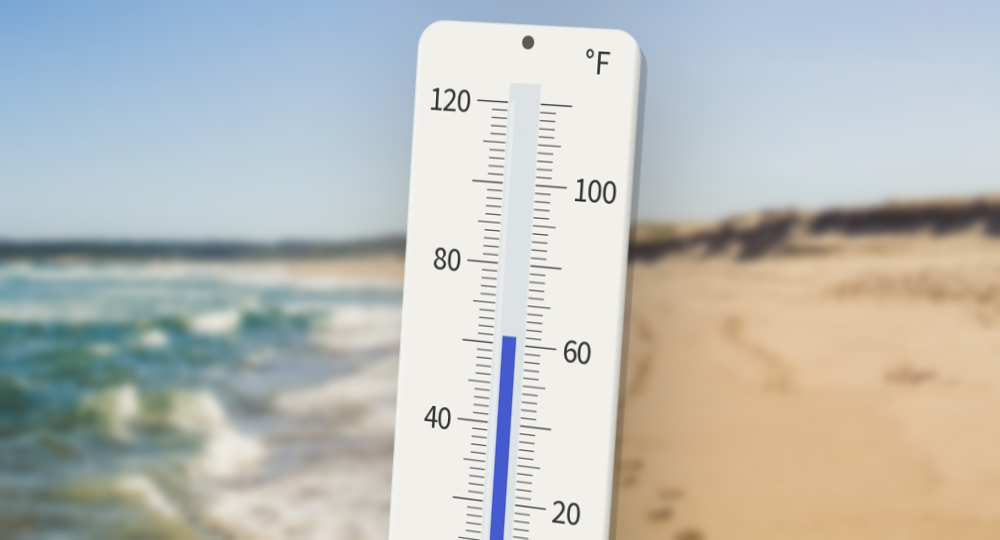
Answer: 62 °F
